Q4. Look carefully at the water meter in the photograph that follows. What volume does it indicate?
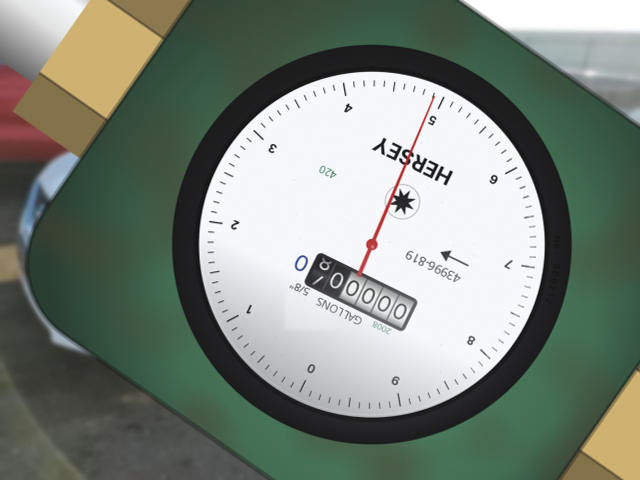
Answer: 74.9 gal
